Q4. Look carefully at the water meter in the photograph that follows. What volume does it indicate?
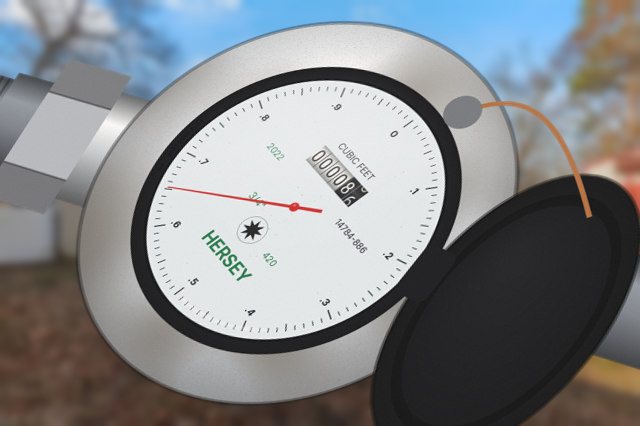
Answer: 85.65 ft³
